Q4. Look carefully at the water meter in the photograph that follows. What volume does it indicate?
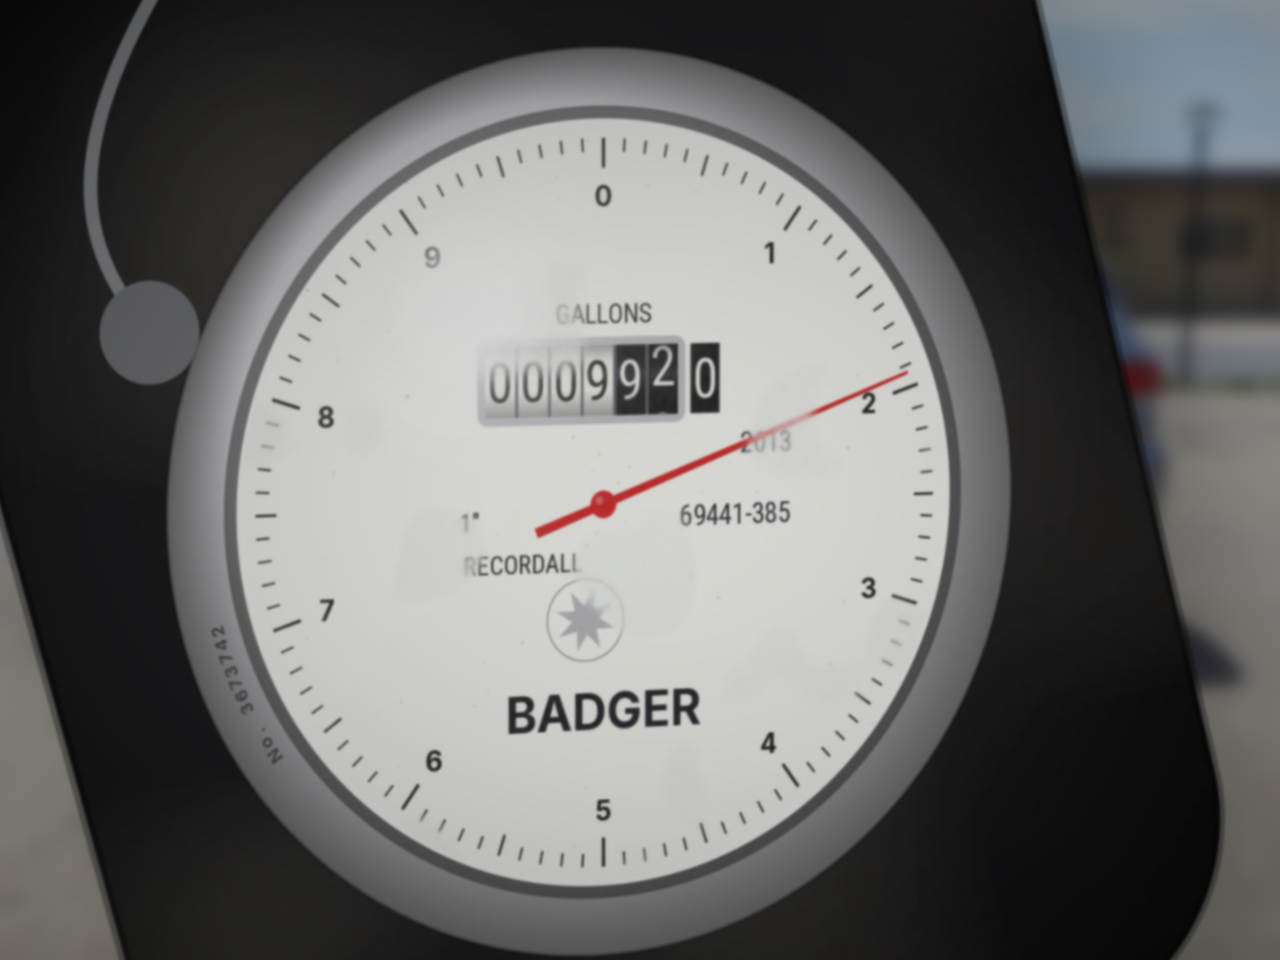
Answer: 9921.9 gal
